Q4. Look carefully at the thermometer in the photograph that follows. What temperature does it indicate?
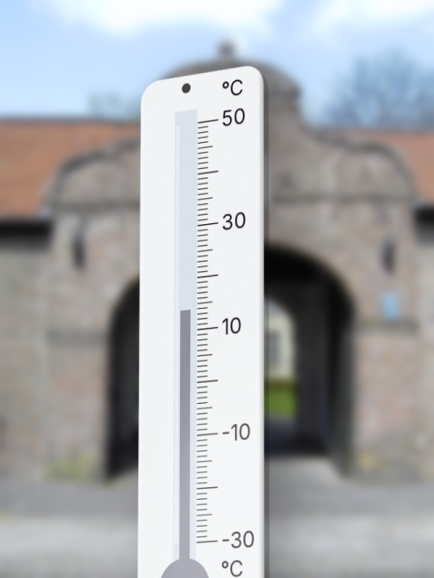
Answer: 14 °C
